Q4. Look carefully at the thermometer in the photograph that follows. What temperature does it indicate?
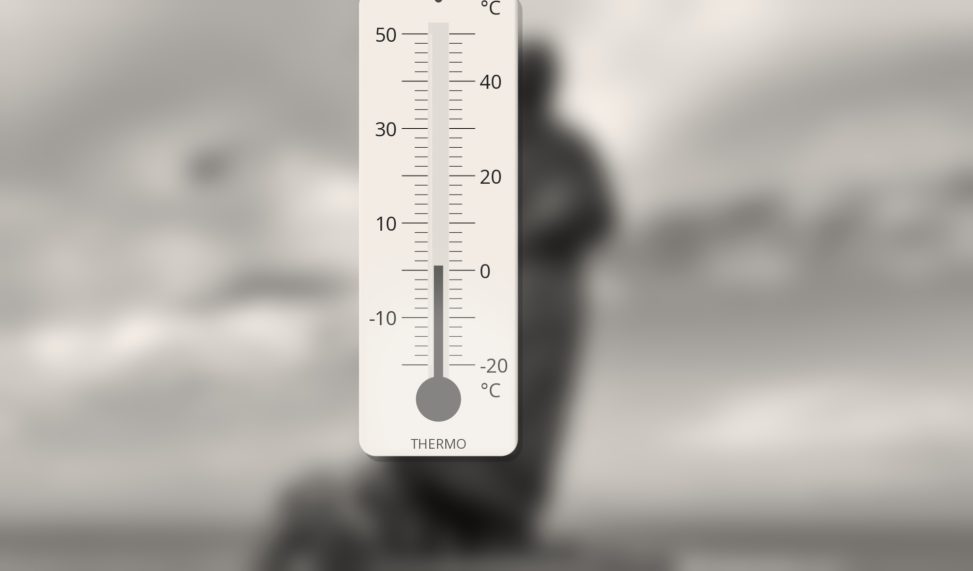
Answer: 1 °C
